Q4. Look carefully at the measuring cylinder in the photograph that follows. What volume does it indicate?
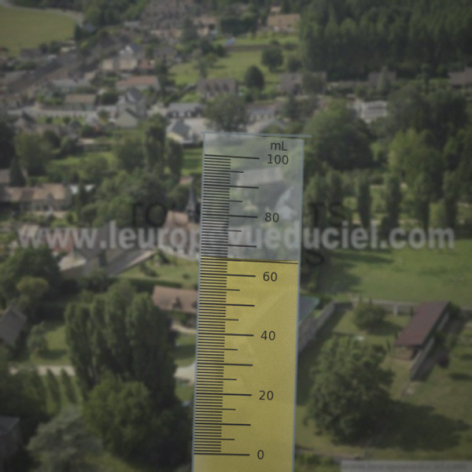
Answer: 65 mL
